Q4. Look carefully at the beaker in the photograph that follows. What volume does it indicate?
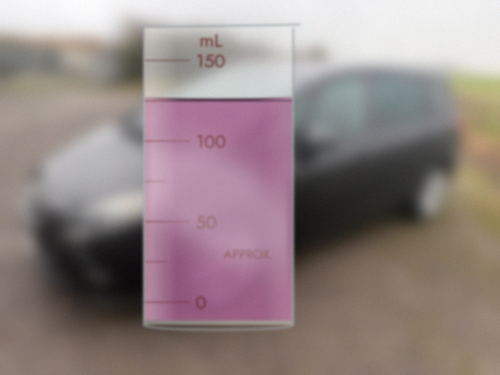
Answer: 125 mL
